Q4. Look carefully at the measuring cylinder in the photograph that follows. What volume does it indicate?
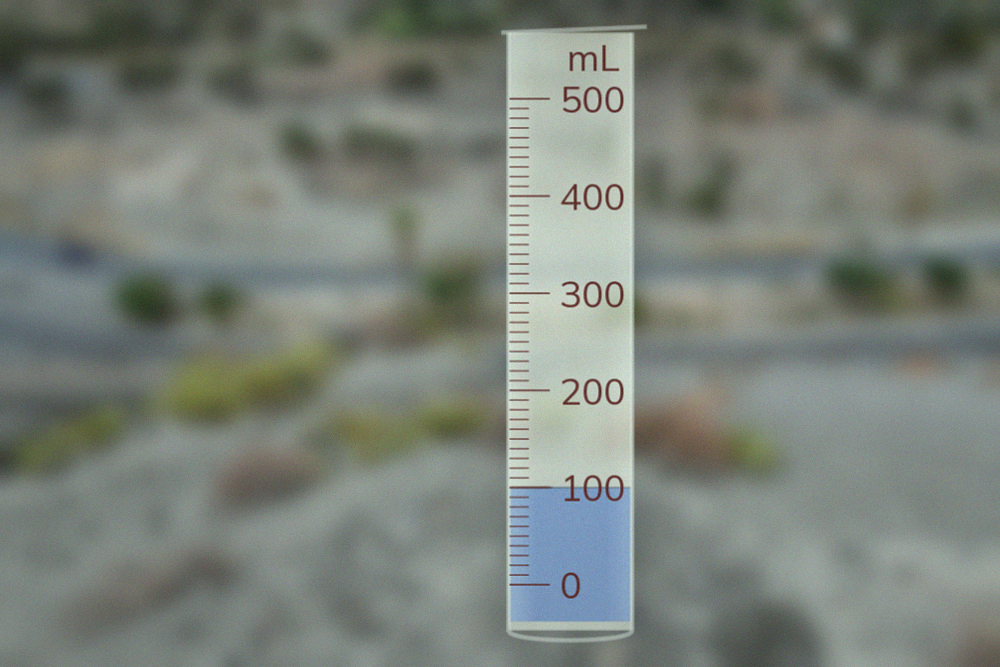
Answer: 100 mL
